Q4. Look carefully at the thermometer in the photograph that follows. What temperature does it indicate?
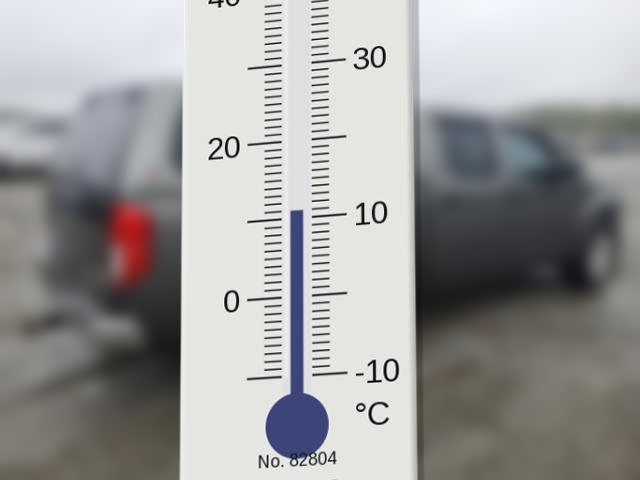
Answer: 11 °C
